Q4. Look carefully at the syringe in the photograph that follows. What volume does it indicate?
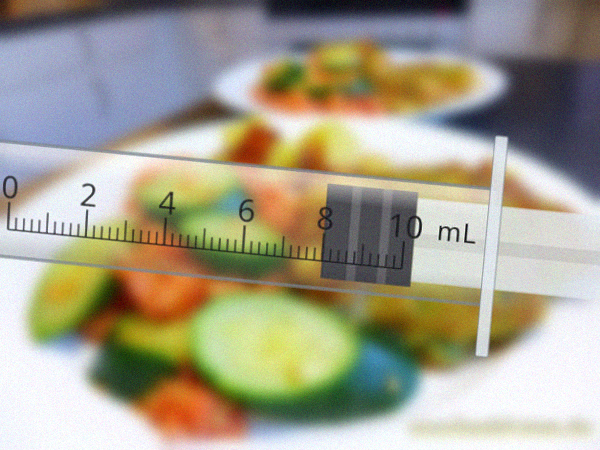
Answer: 8 mL
